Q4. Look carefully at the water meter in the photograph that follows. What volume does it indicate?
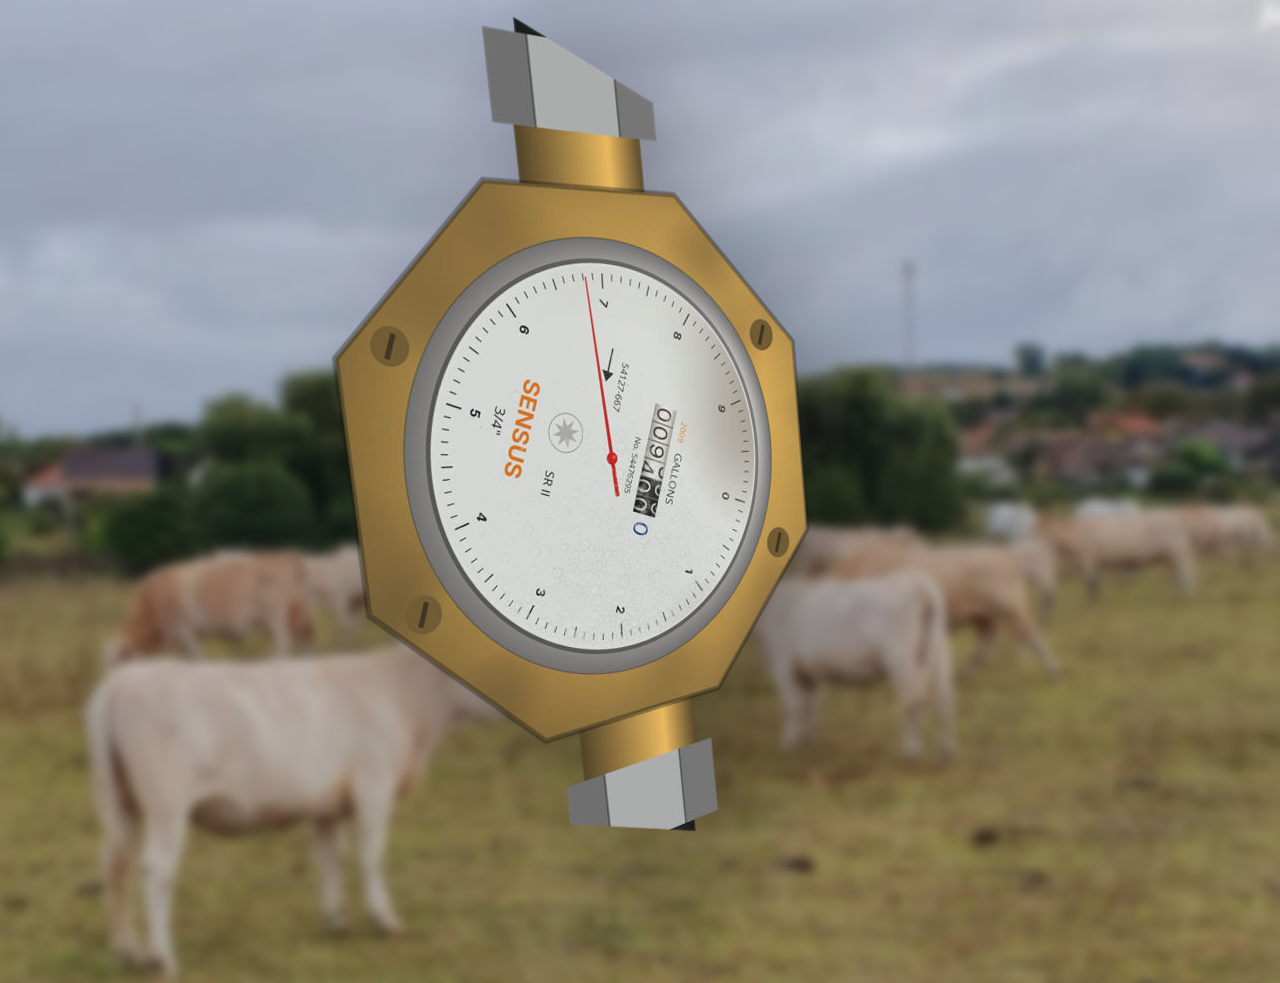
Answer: 93996.8 gal
